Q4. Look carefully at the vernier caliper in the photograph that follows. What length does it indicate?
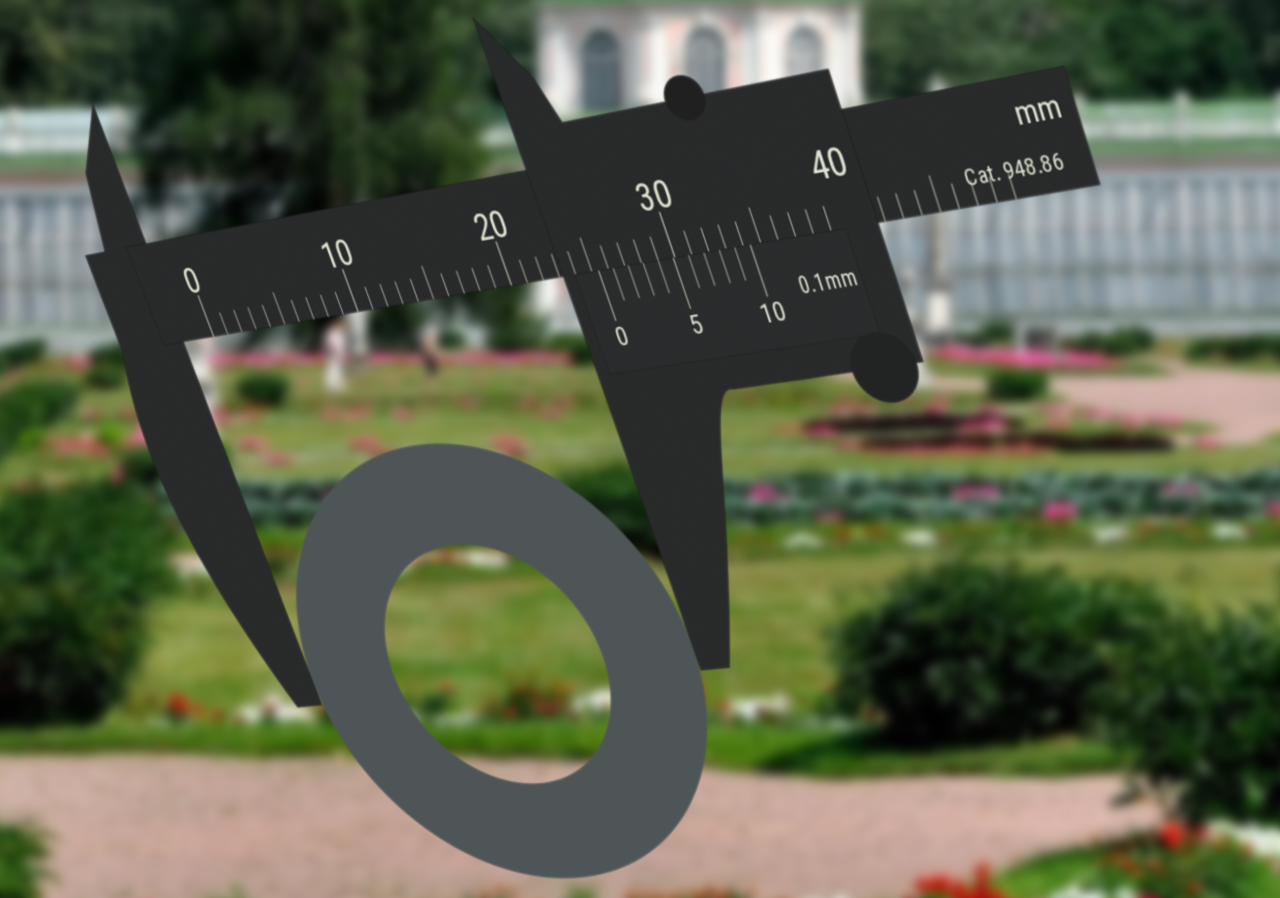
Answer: 25.4 mm
